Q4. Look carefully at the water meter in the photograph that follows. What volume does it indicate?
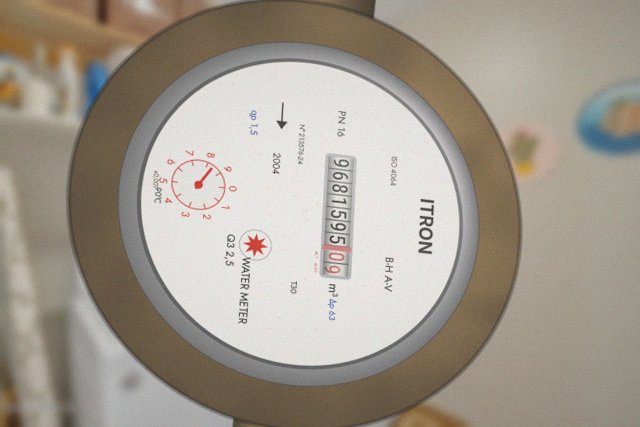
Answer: 9681595.088 m³
